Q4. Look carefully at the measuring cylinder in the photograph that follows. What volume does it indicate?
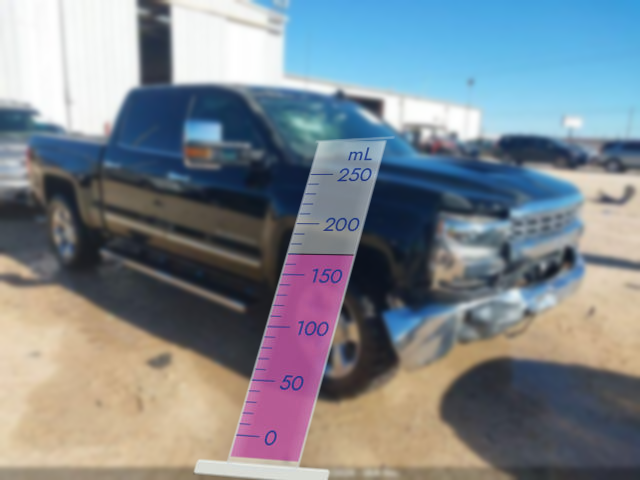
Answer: 170 mL
